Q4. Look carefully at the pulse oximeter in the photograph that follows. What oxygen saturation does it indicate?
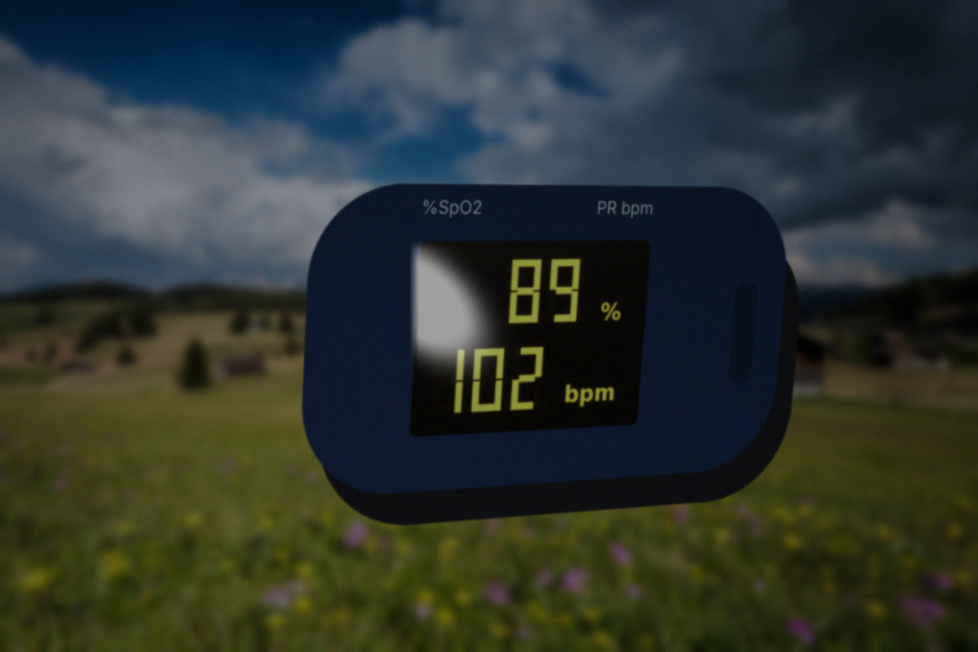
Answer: 89 %
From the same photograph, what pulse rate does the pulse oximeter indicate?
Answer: 102 bpm
